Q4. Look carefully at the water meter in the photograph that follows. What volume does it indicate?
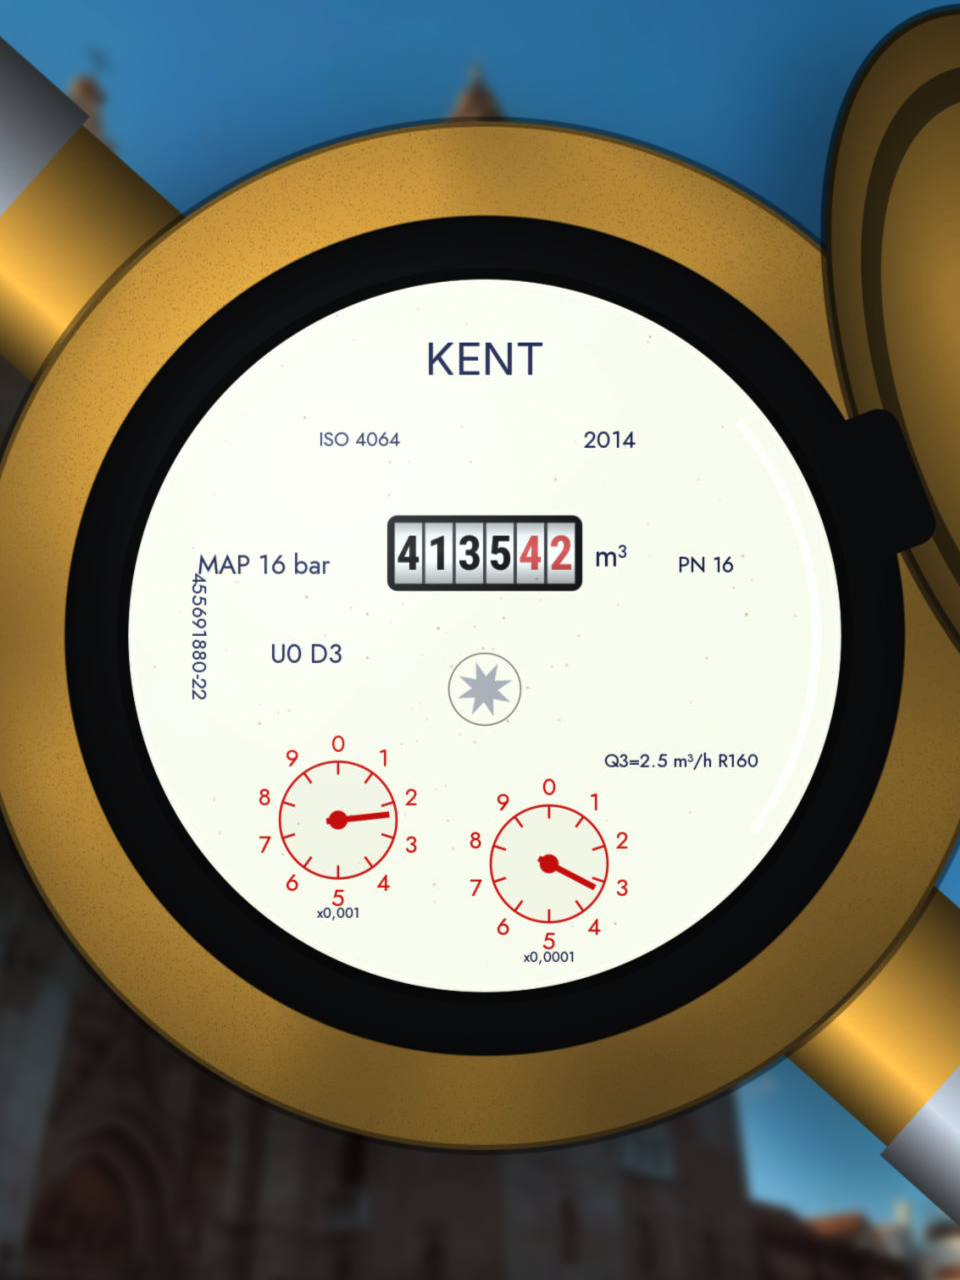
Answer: 4135.4223 m³
